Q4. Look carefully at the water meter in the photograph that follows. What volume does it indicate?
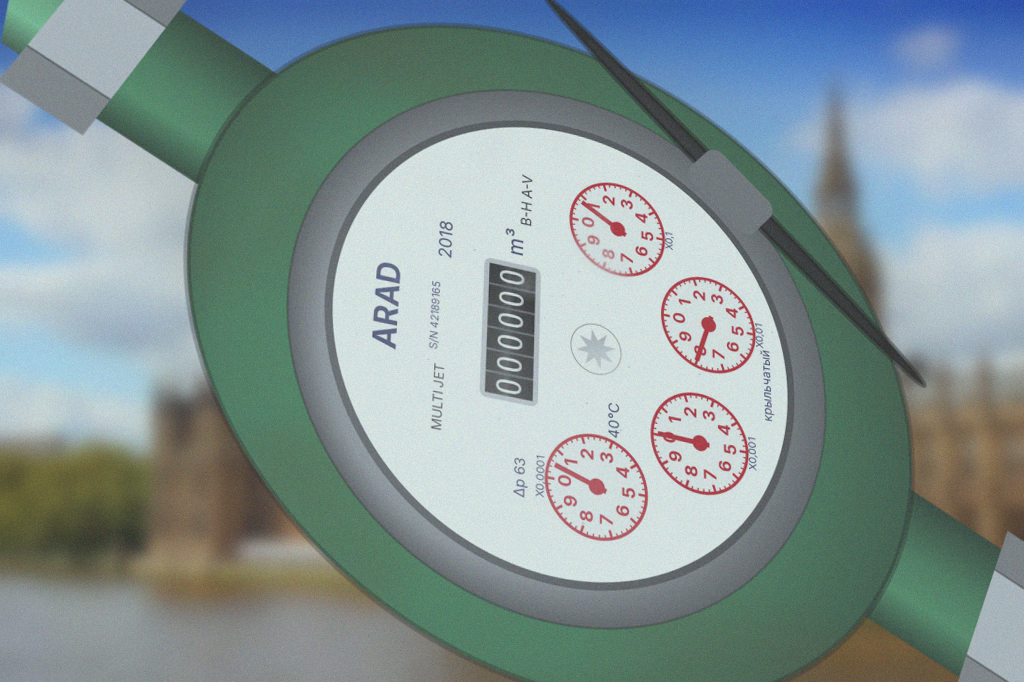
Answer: 0.0800 m³
